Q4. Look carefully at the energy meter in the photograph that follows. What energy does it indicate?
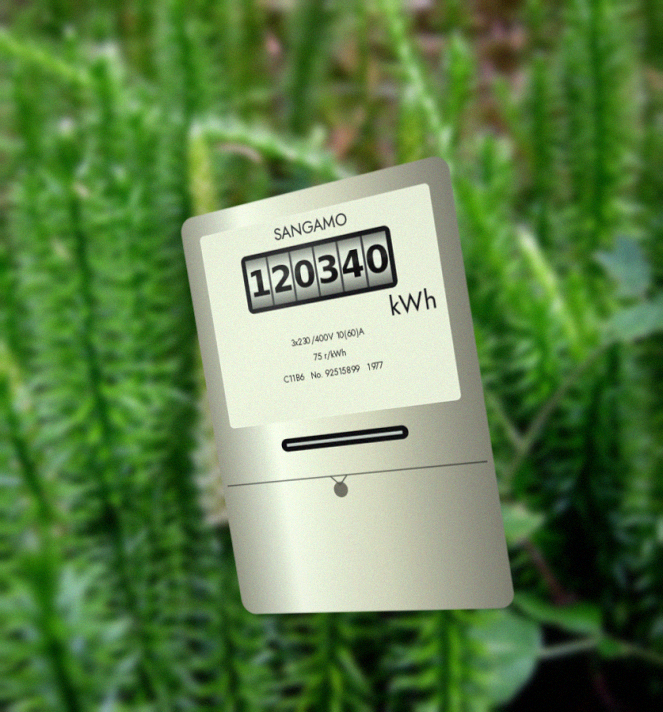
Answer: 120340 kWh
